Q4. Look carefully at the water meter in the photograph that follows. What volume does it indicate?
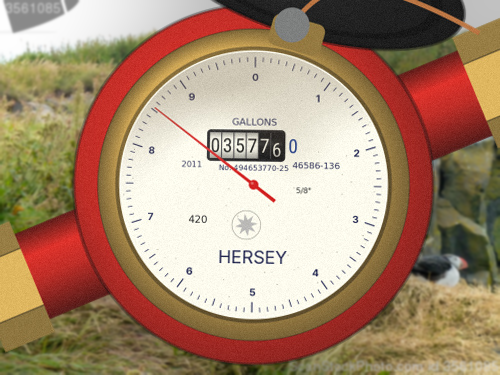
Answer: 357758.5 gal
